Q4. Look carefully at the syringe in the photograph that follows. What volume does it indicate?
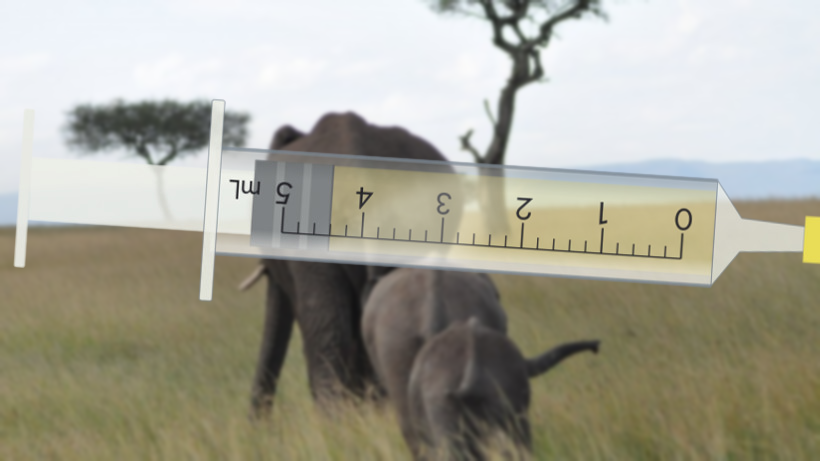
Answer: 4.4 mL
